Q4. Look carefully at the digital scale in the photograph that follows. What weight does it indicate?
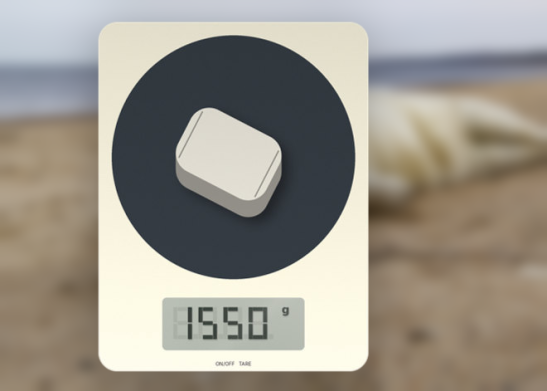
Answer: 1550 g
